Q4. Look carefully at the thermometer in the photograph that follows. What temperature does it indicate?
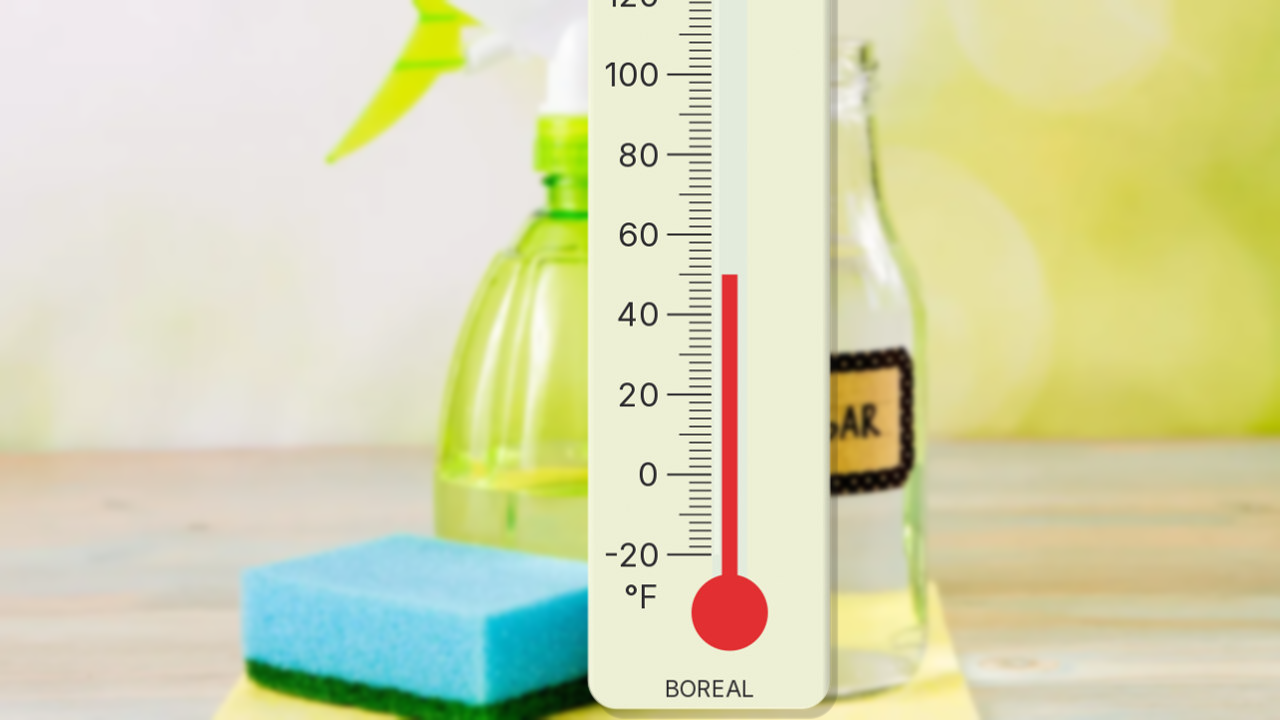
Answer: 50 °F
